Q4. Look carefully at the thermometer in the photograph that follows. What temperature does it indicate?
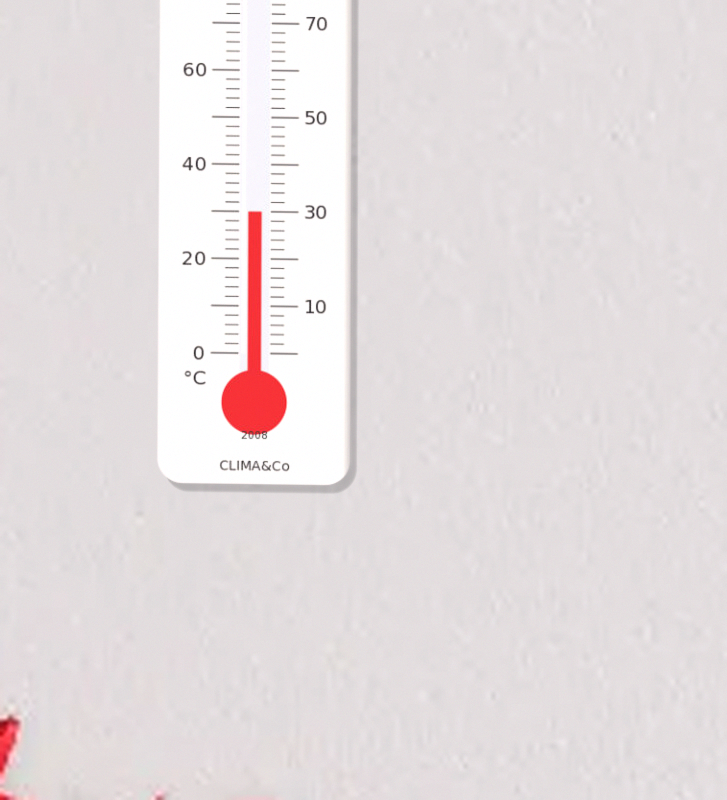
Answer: 30 °C
